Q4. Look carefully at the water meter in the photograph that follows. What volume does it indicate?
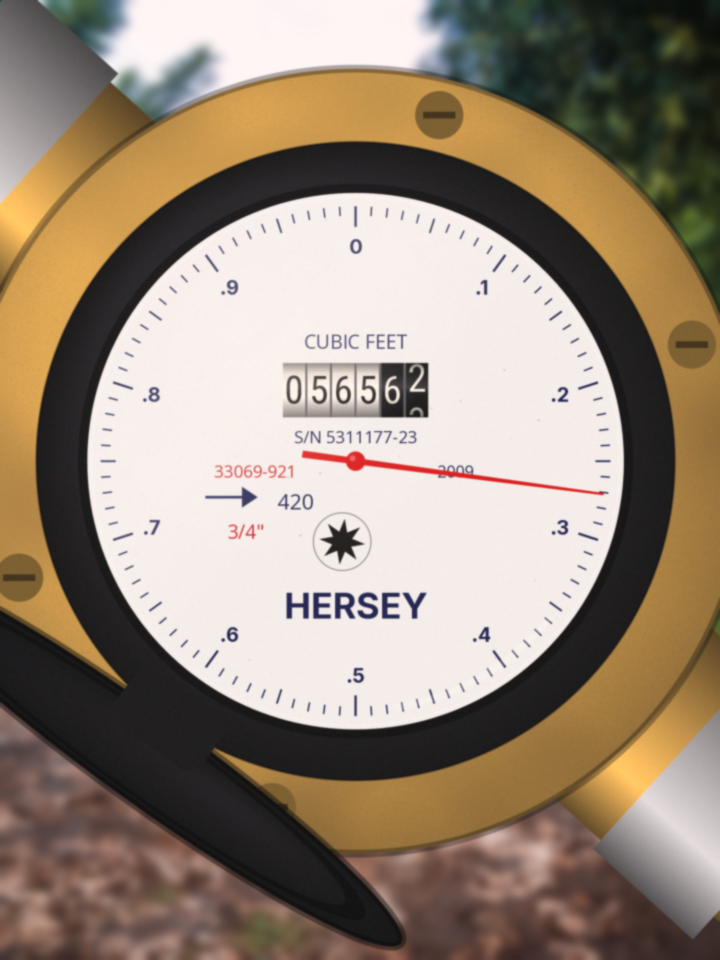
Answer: 56562.27 ft³
